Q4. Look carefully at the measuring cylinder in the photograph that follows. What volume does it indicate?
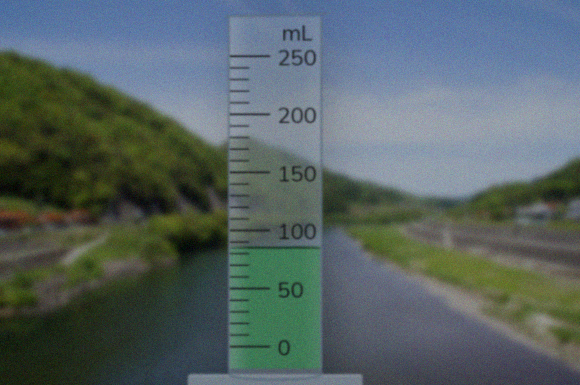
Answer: 85 mL
